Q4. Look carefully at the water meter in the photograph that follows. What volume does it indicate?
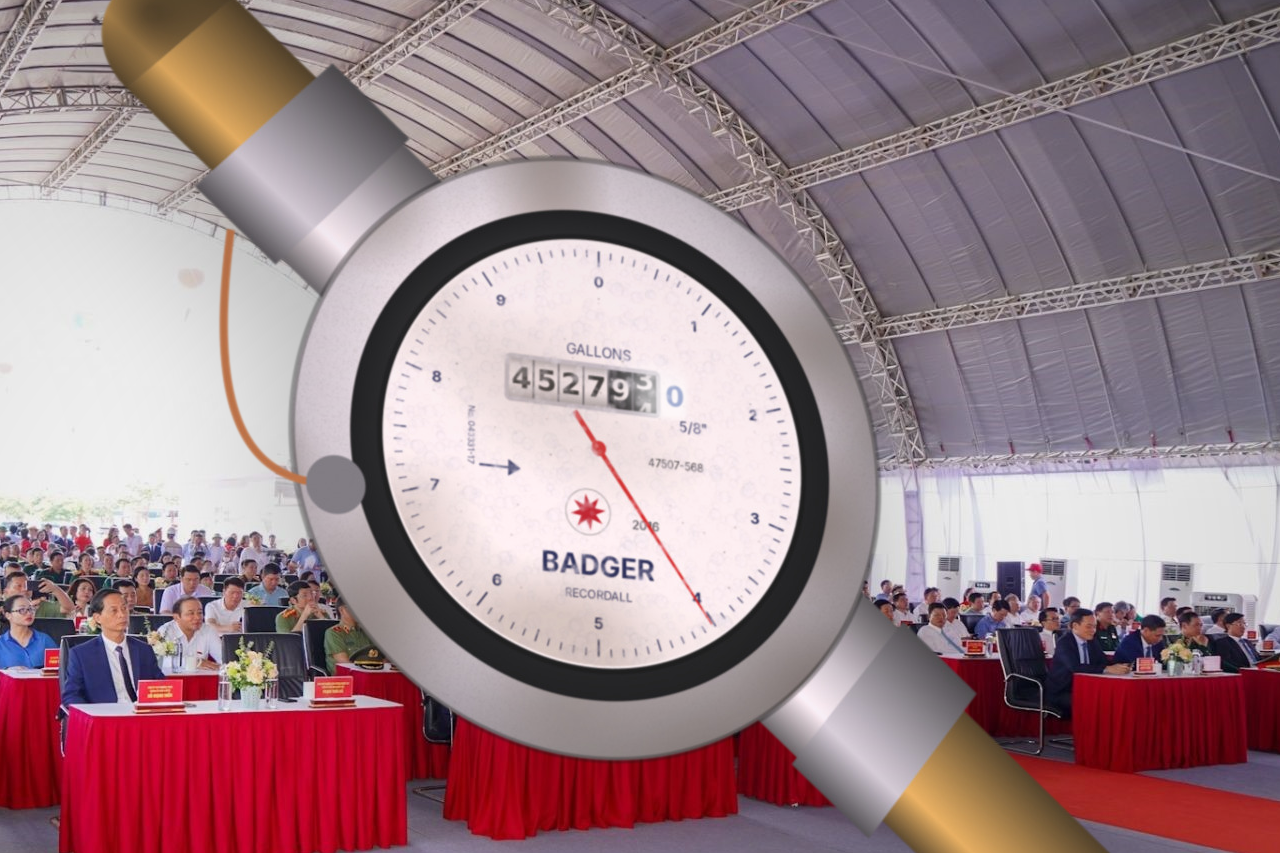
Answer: 4527934.0 gal
